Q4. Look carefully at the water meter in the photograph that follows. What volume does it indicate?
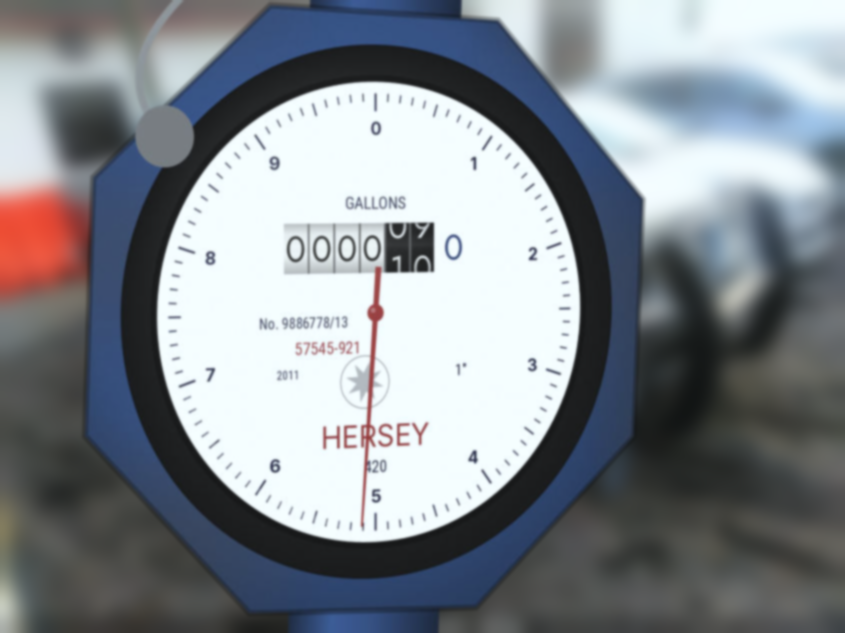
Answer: 95.1 gal
